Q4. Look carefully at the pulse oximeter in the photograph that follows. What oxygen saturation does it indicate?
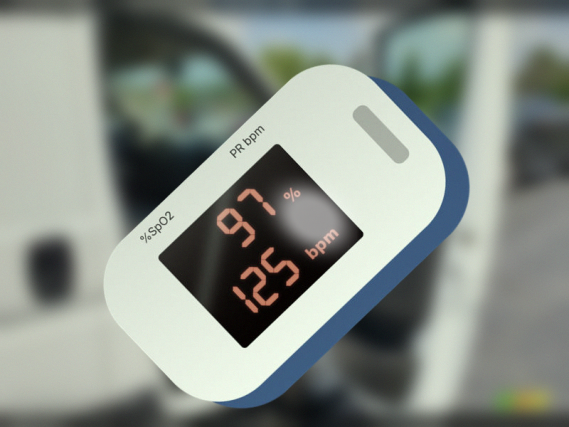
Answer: 97 %
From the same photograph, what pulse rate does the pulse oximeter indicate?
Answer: 125 bpm
